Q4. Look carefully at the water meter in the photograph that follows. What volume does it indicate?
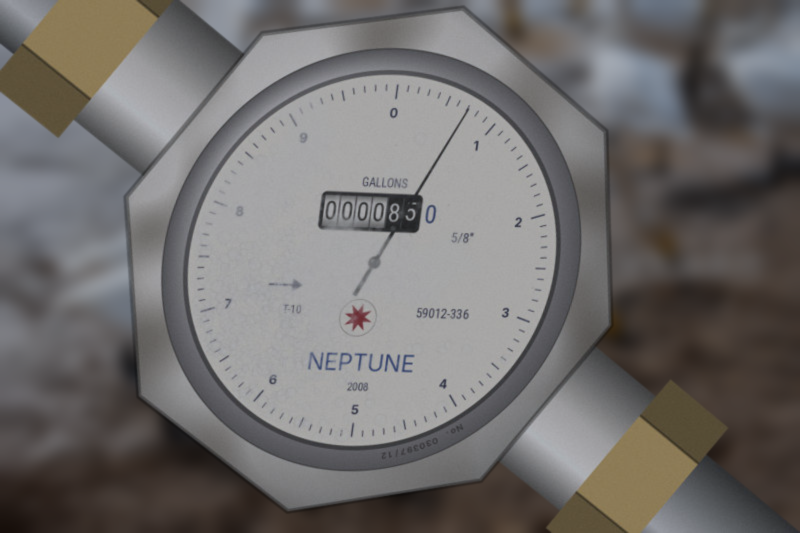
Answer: 850.7 gal
